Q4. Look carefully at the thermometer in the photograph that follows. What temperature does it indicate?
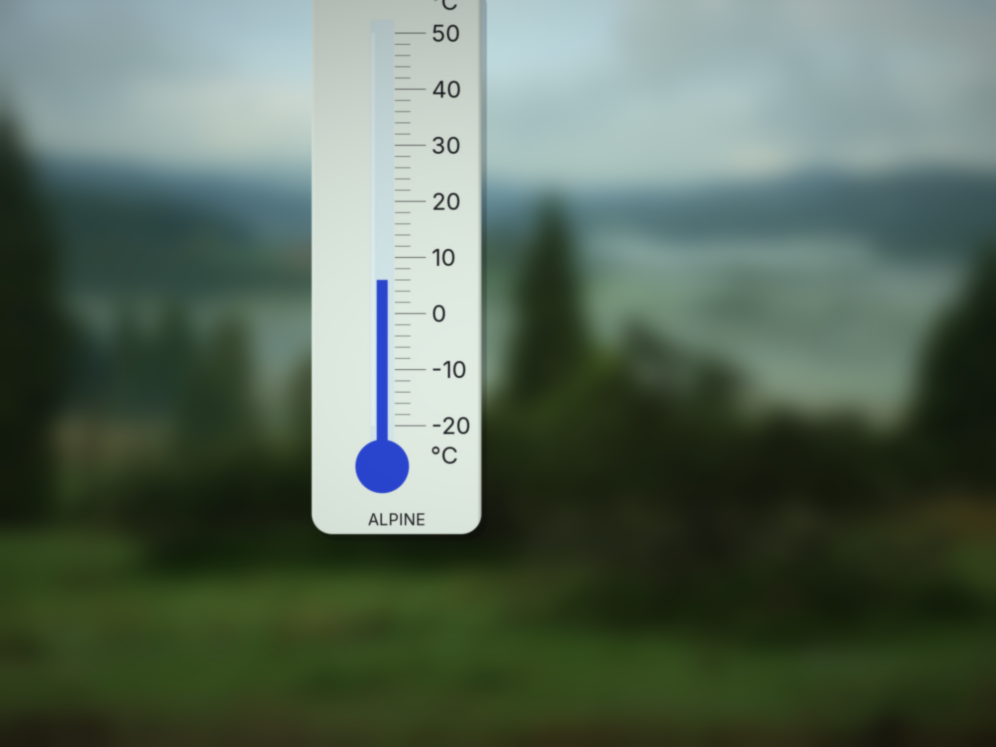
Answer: 6 °C
